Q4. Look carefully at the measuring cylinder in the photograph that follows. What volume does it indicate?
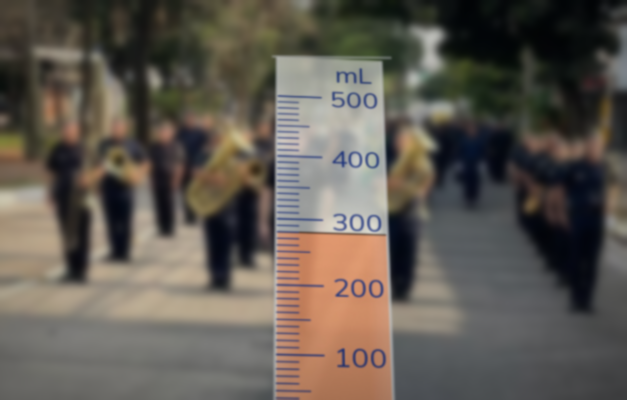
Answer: 280 mL
